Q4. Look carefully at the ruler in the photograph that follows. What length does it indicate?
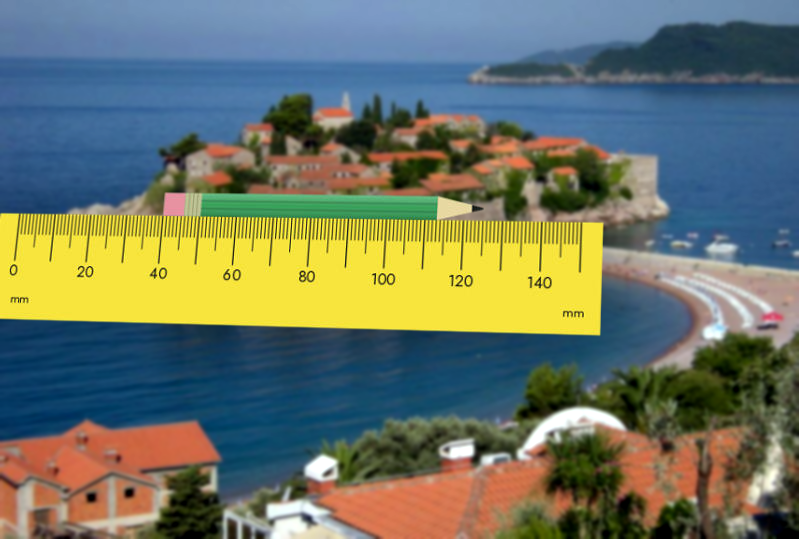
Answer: 85 mm
